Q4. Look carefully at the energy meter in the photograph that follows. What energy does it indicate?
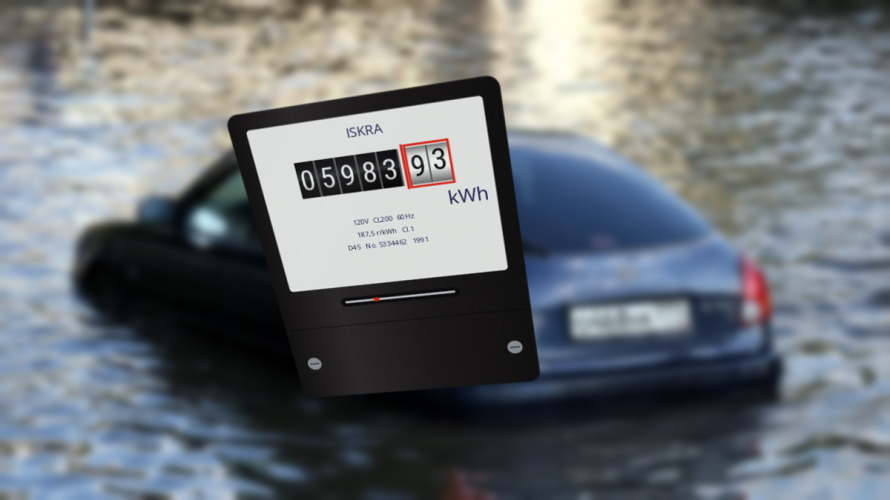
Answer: 5983.93 kWh
